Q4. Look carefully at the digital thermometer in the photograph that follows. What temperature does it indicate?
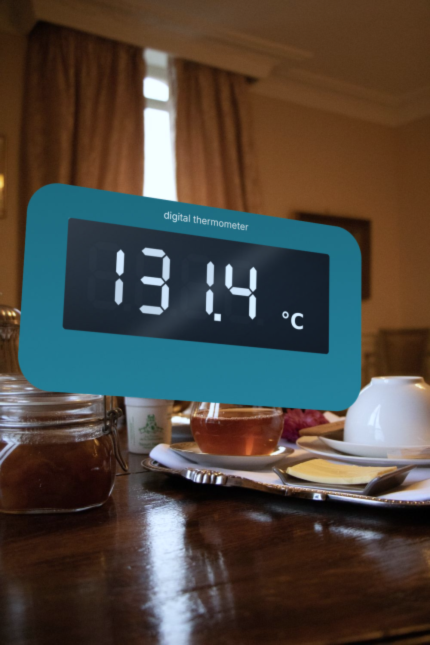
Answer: 131.4 °C
